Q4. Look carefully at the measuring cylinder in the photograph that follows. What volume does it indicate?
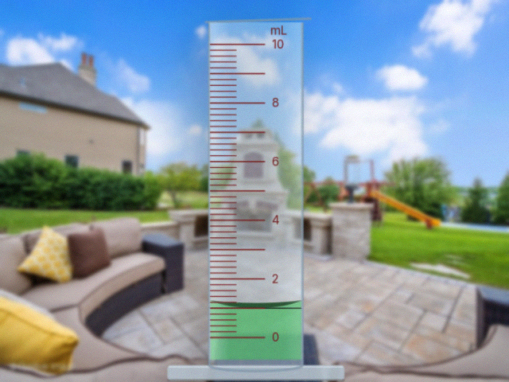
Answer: 1 mL
